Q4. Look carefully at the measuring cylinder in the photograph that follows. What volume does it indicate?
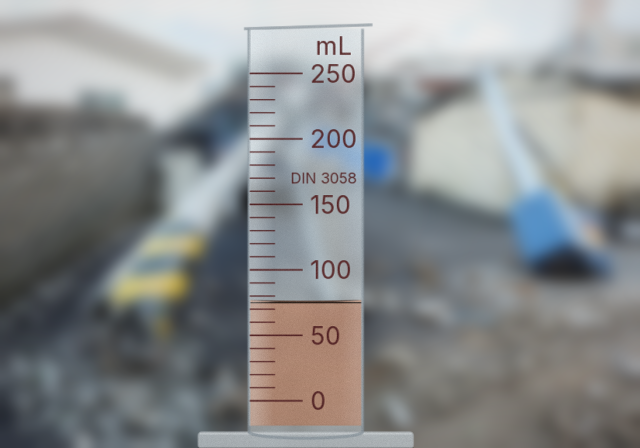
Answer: 75 mL
